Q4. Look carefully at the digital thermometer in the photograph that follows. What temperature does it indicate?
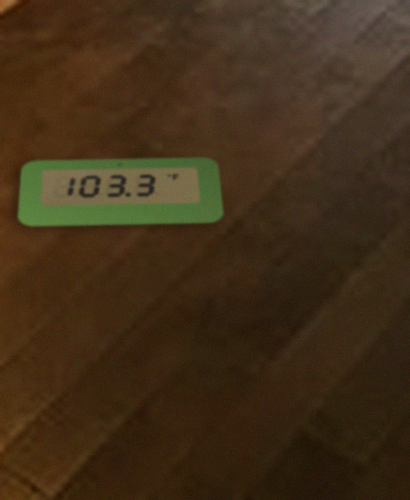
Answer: 103.3 °F
